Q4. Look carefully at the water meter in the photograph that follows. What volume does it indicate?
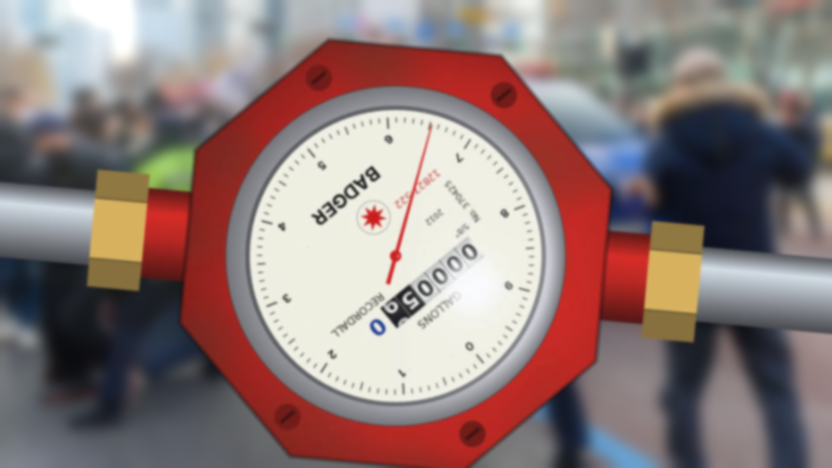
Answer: 586.5 gal
